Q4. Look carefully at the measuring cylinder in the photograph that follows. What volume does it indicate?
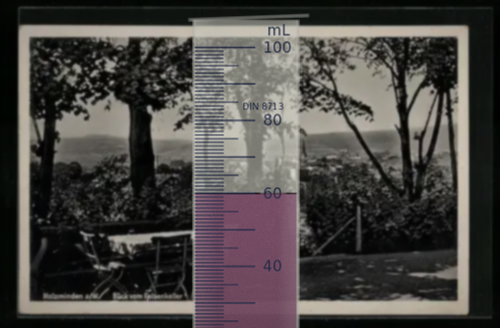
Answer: 60 mL
